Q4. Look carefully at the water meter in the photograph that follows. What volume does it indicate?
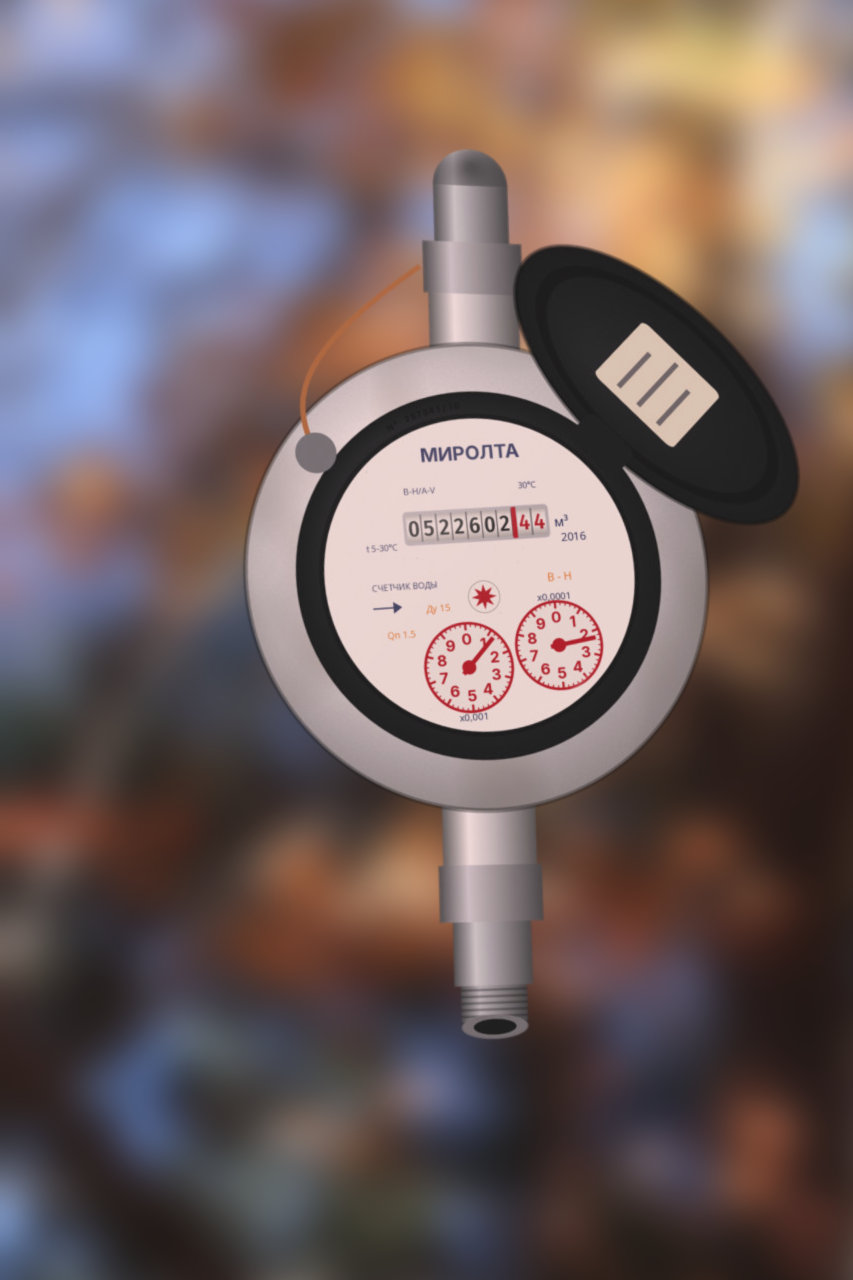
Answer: 522602.4412 m³
